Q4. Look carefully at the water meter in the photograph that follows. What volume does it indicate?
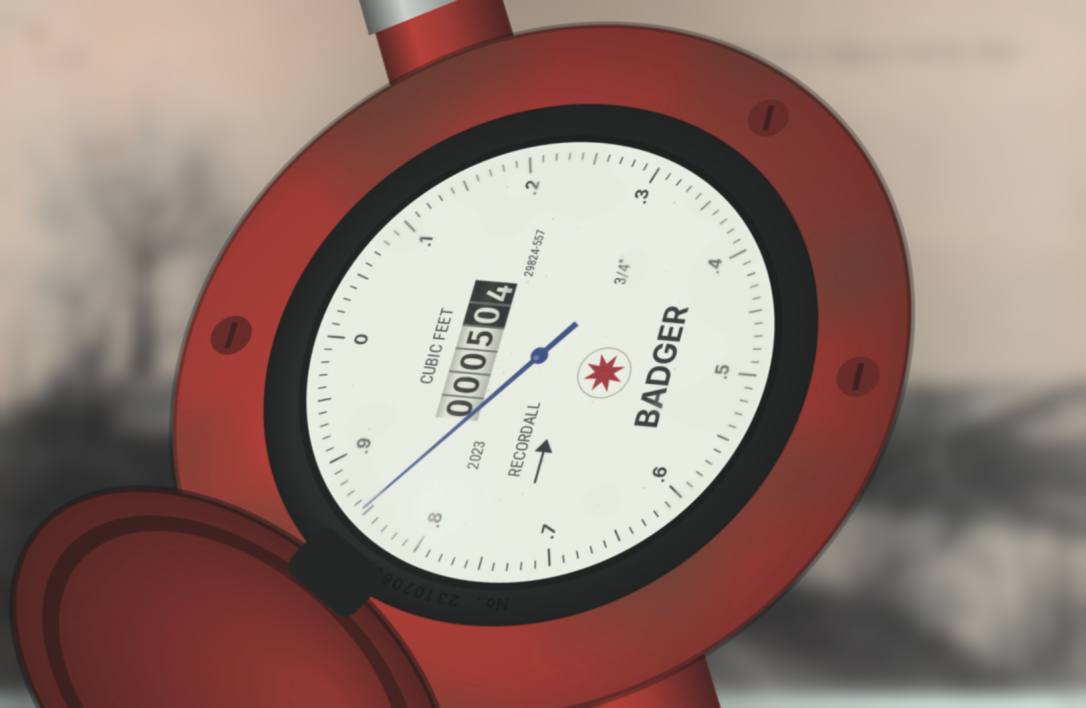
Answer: 503.85 ft³
